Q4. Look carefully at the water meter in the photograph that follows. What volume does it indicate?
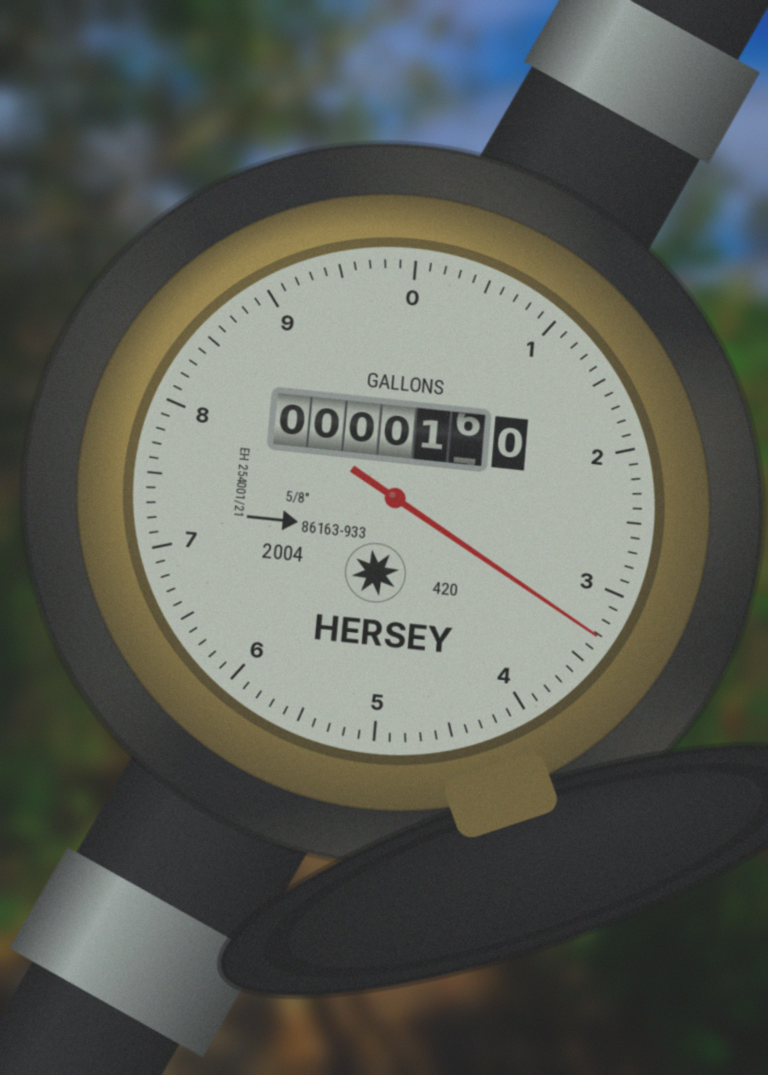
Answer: 163.3 gal
